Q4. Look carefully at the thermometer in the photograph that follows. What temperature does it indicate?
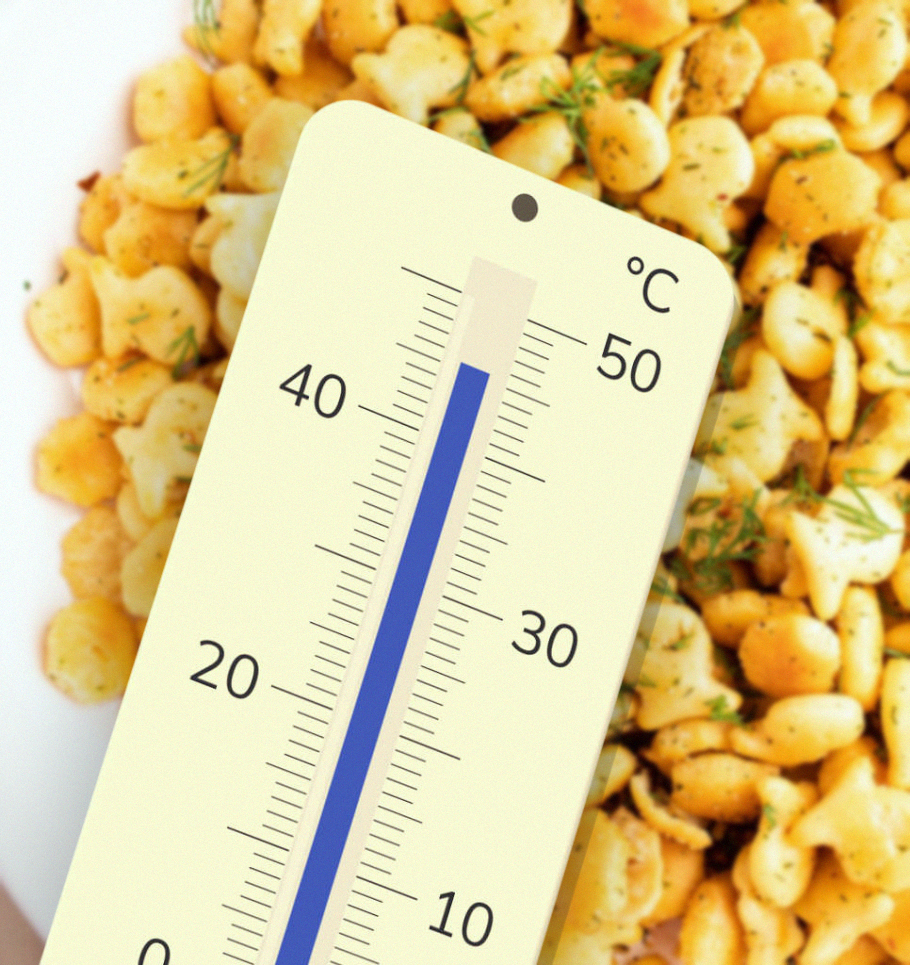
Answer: 45.5 °C
